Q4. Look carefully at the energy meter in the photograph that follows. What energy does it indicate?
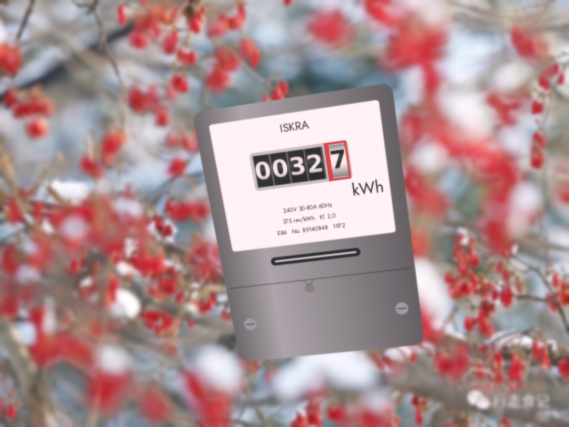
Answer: 32.7 kWh
